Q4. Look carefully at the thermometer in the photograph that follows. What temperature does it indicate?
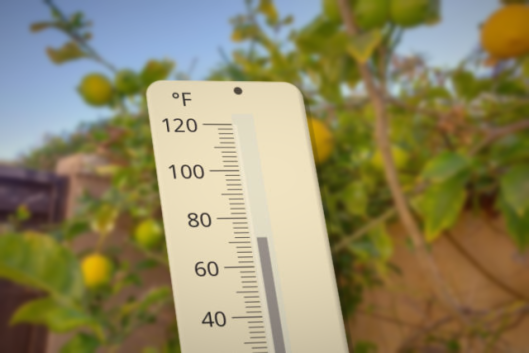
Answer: 72 °F
